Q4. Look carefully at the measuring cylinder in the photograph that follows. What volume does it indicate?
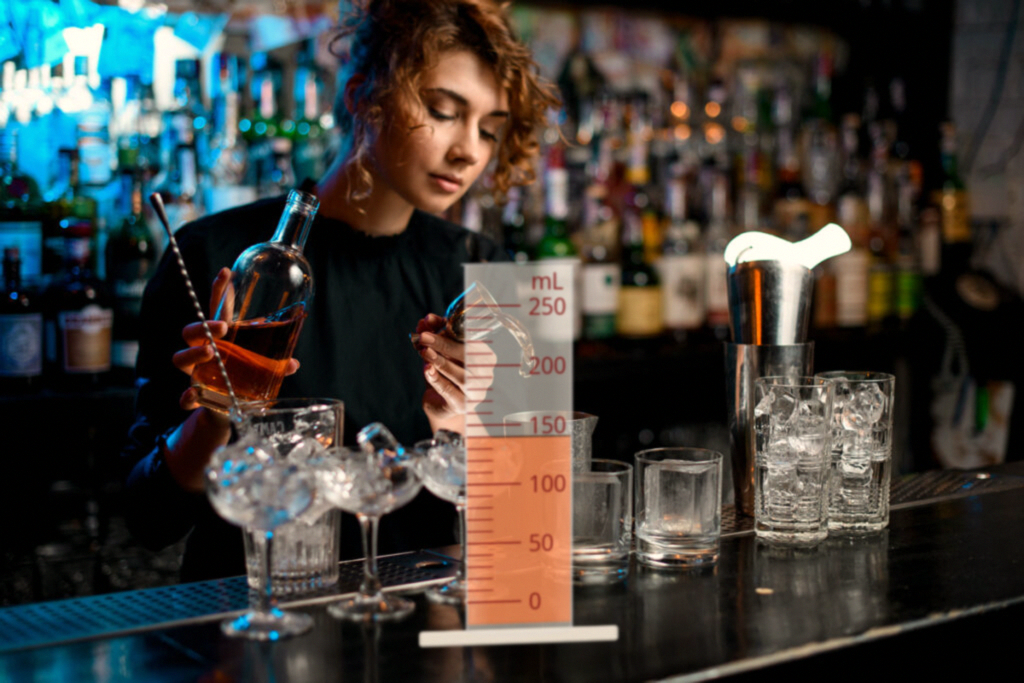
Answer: 140 mL
